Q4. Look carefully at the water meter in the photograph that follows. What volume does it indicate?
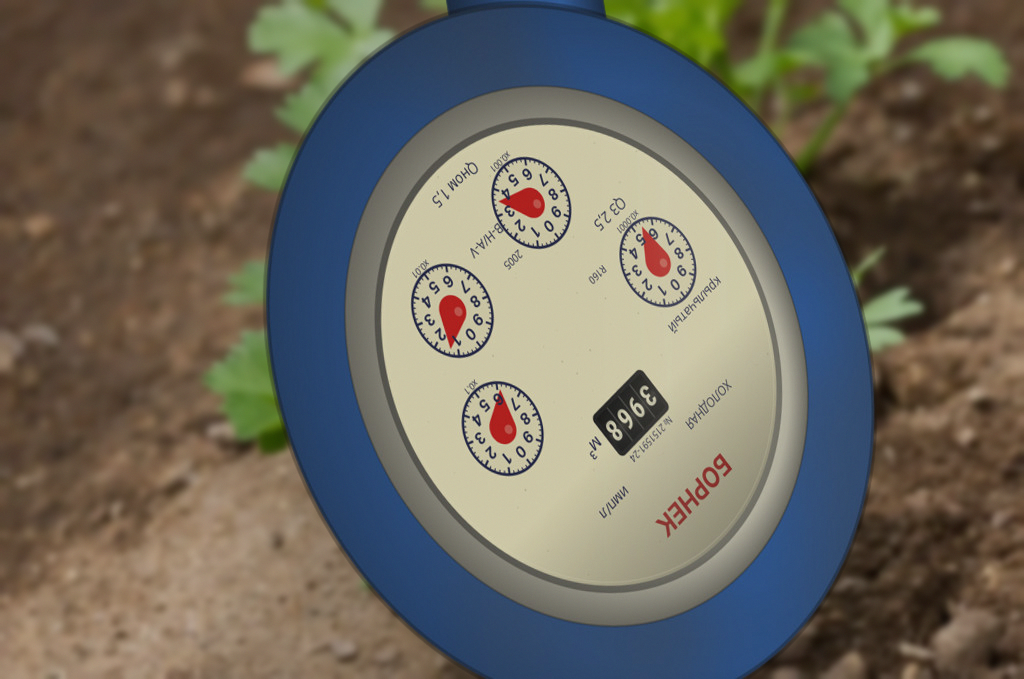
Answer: 3968.6135 m³
